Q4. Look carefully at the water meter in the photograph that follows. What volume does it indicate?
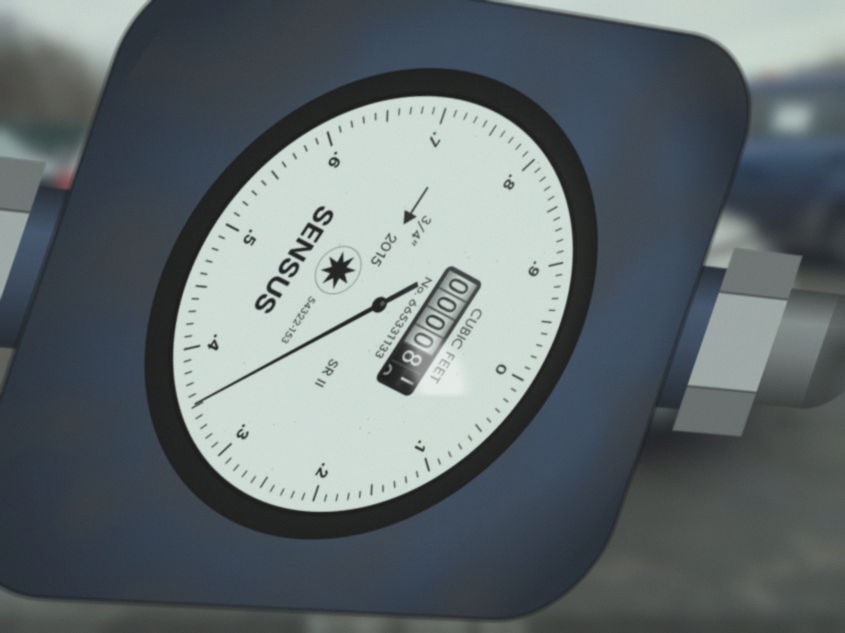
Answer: 81.35 ft³
